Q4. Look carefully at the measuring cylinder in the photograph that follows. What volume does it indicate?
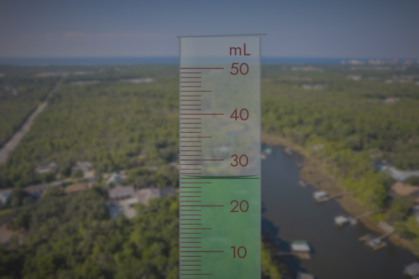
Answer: 26 mL
